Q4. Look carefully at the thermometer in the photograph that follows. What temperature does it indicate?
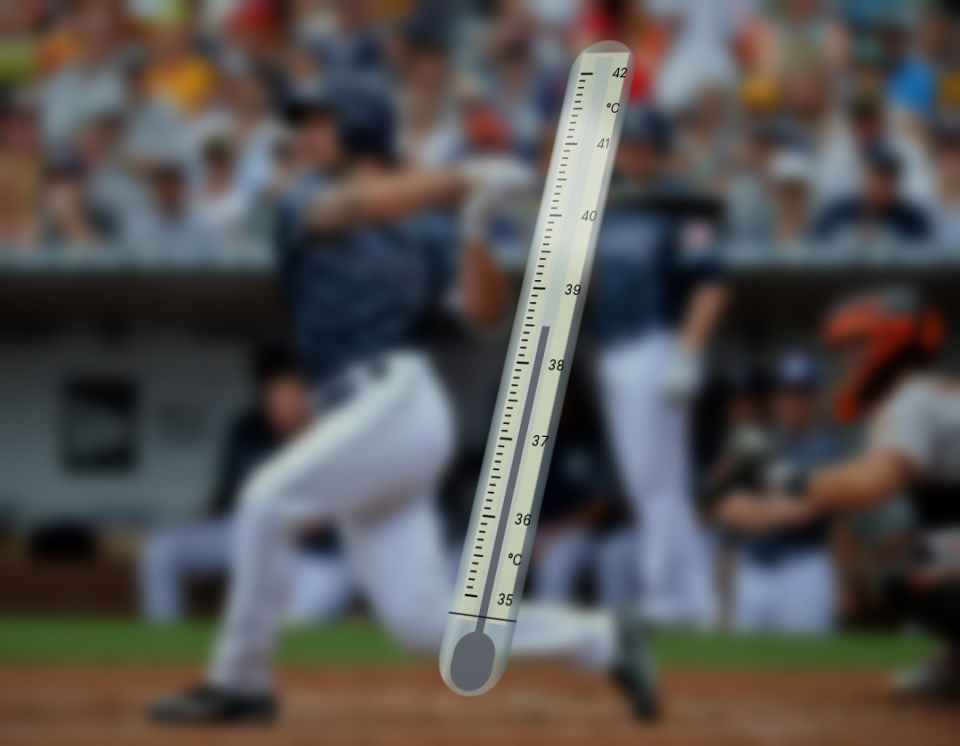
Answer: 38.5 °C
